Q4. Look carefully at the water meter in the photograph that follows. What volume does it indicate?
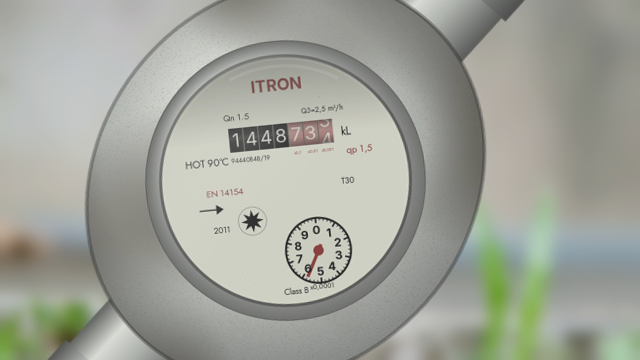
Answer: 1448.7335 kL
